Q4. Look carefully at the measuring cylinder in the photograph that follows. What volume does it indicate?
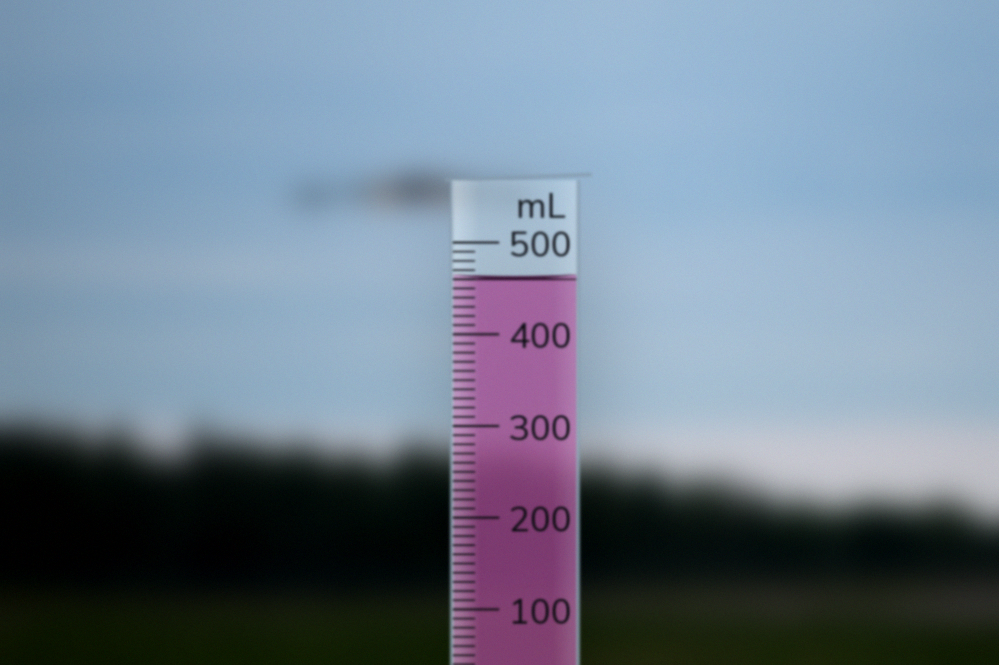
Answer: 460 mL
